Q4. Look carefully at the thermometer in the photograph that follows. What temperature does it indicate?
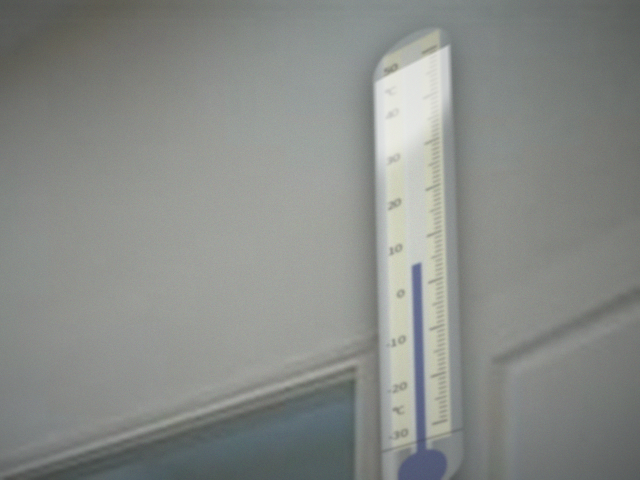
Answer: 5 °C
